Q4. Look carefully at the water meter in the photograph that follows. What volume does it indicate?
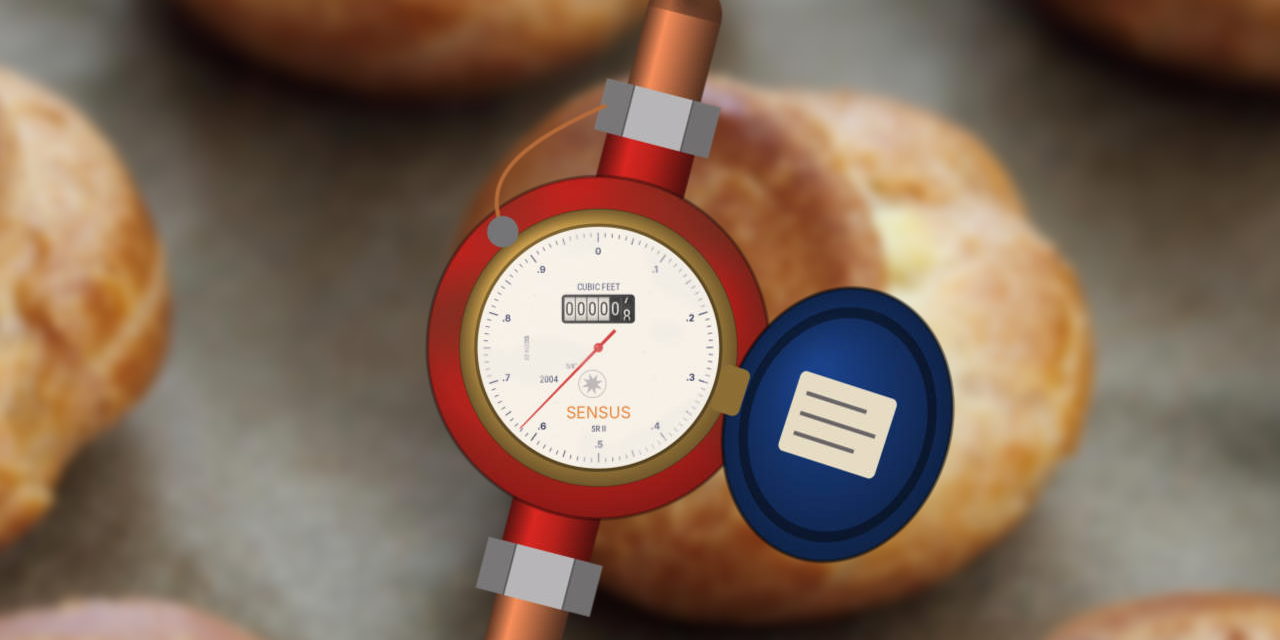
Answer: 7.62 ft³
